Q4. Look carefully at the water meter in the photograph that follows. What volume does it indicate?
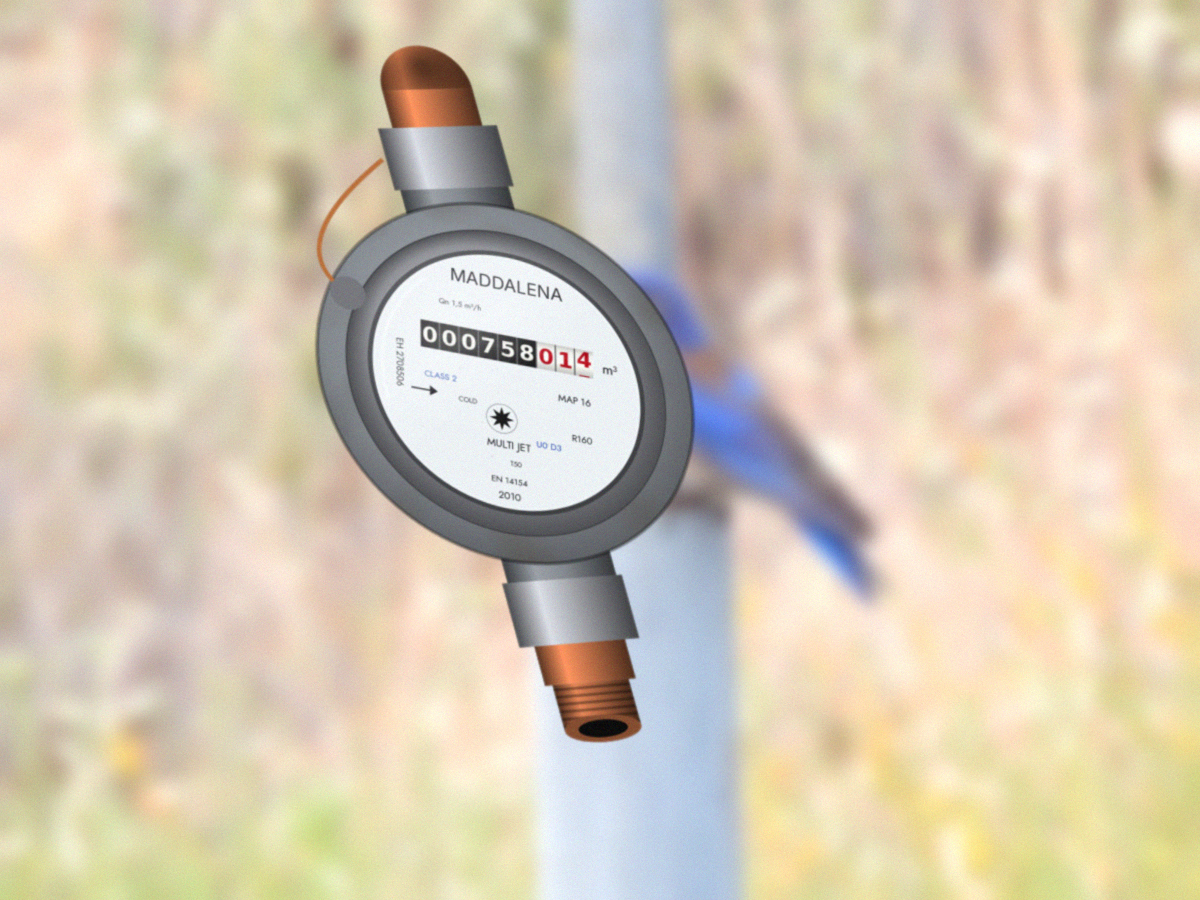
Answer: 758.014 m³
